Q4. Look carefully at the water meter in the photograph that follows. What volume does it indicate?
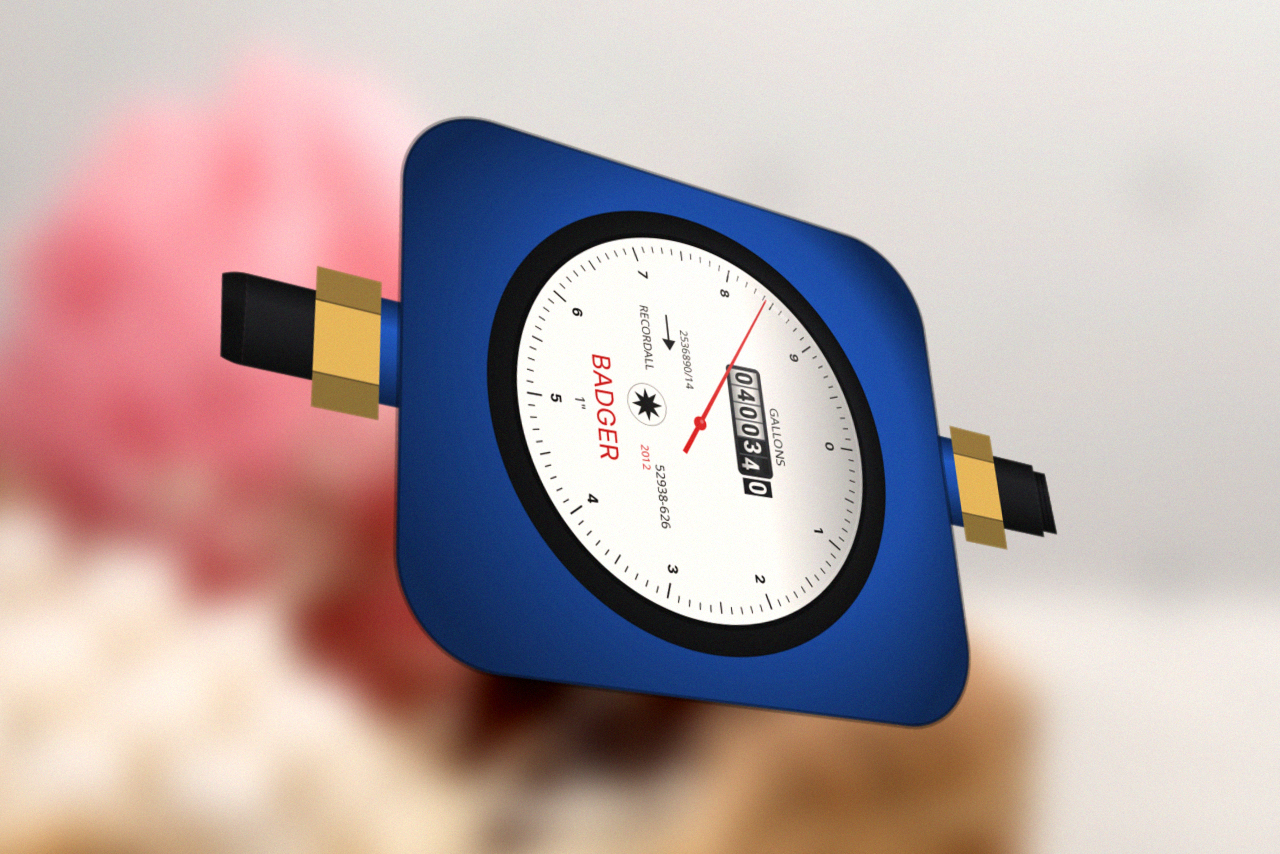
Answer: 400338.4 gal
